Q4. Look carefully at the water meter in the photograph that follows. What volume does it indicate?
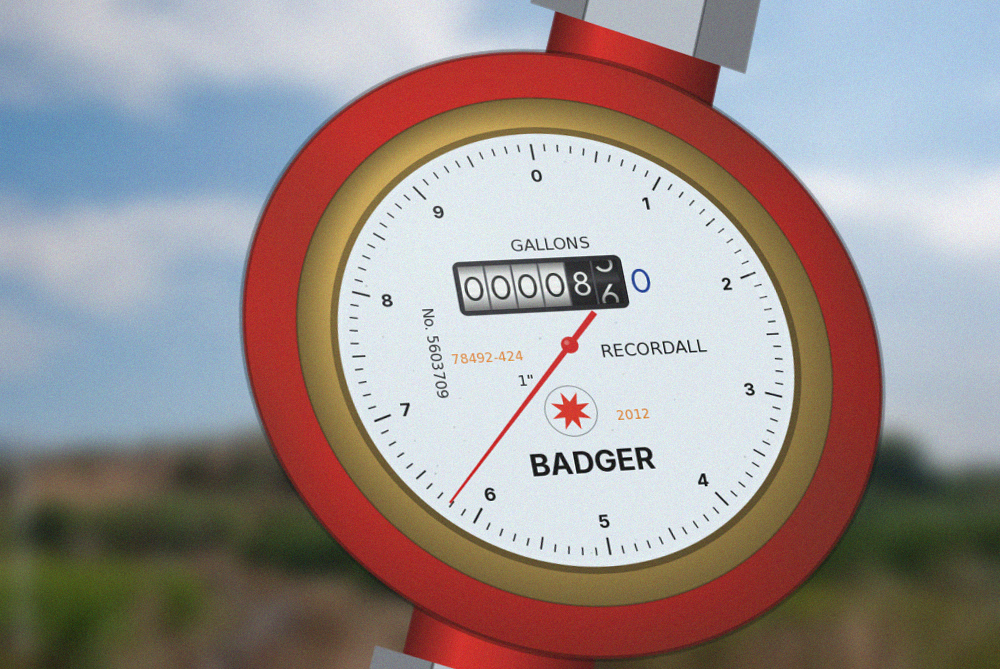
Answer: 856.2 gal
